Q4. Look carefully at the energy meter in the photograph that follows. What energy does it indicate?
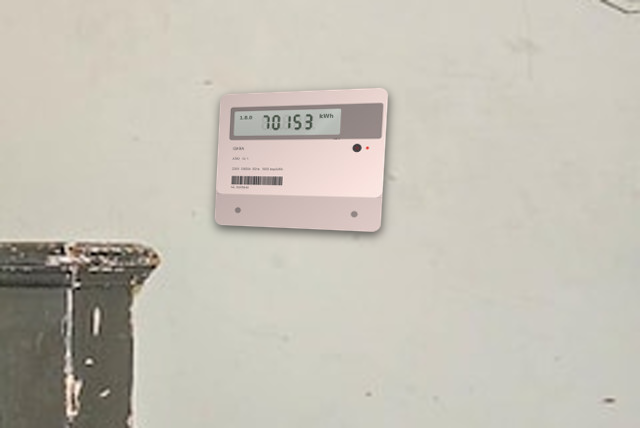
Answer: 70153 kWh
